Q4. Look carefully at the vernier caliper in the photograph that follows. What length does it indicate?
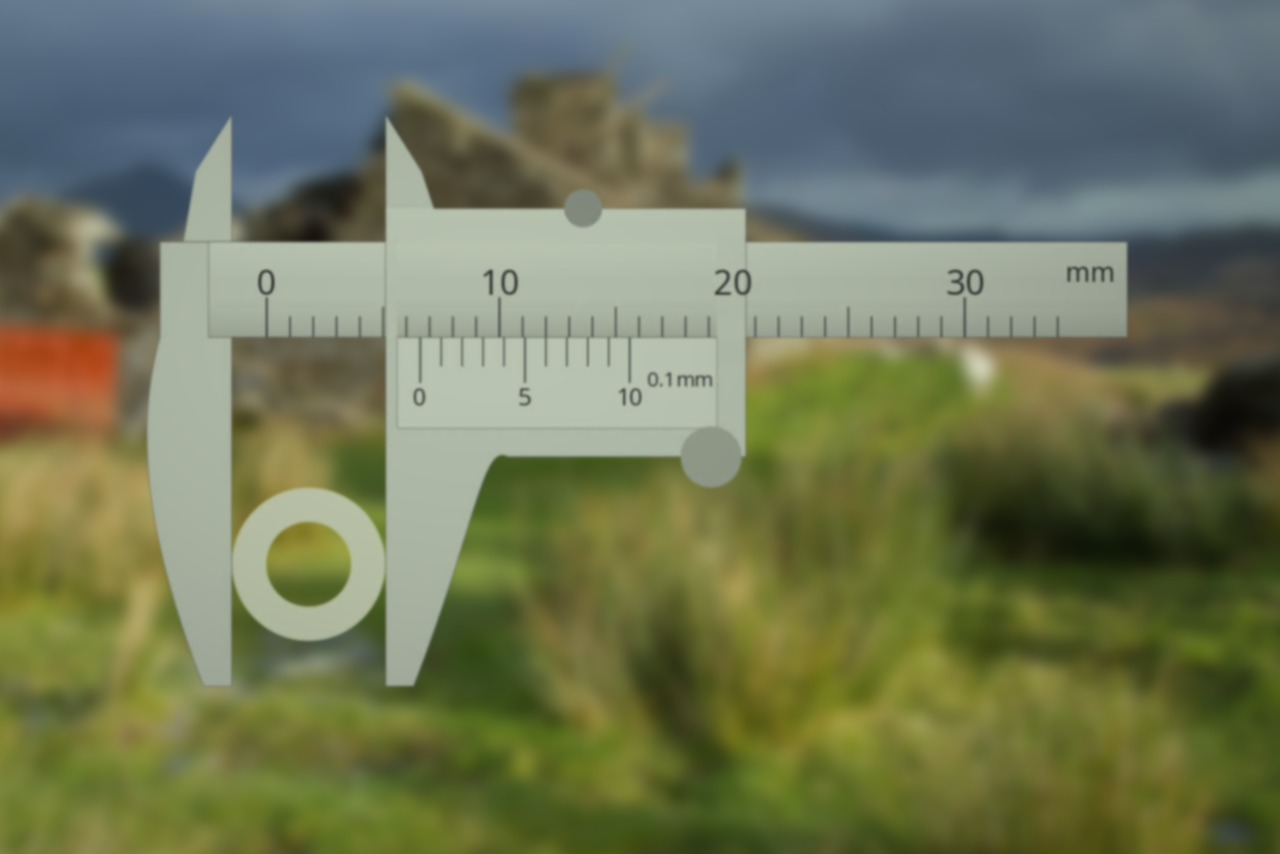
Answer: 6.6 mm
